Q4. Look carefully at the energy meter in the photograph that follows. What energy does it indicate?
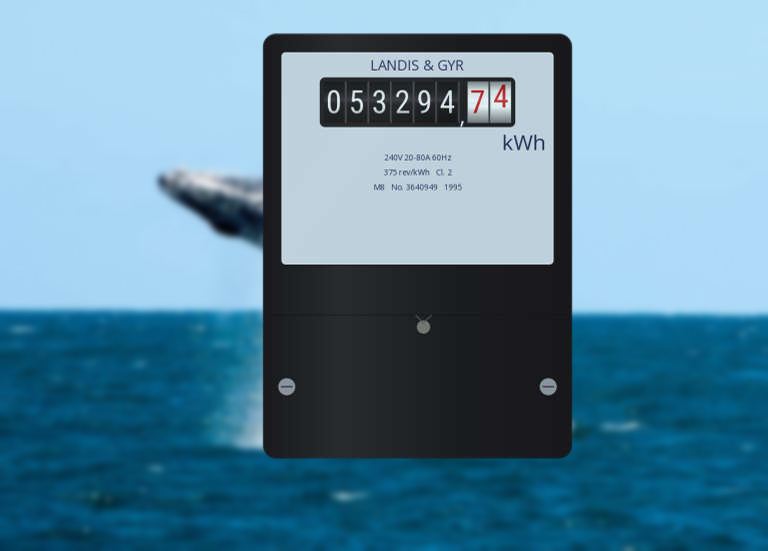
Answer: 53294.74 kWh
